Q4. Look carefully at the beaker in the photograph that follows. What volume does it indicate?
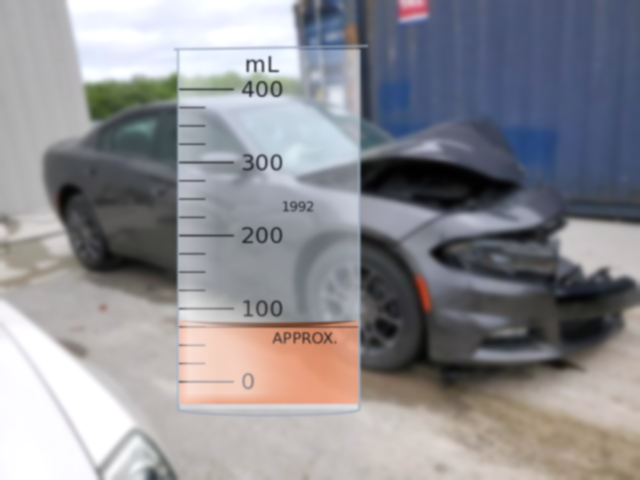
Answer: 75 mL
